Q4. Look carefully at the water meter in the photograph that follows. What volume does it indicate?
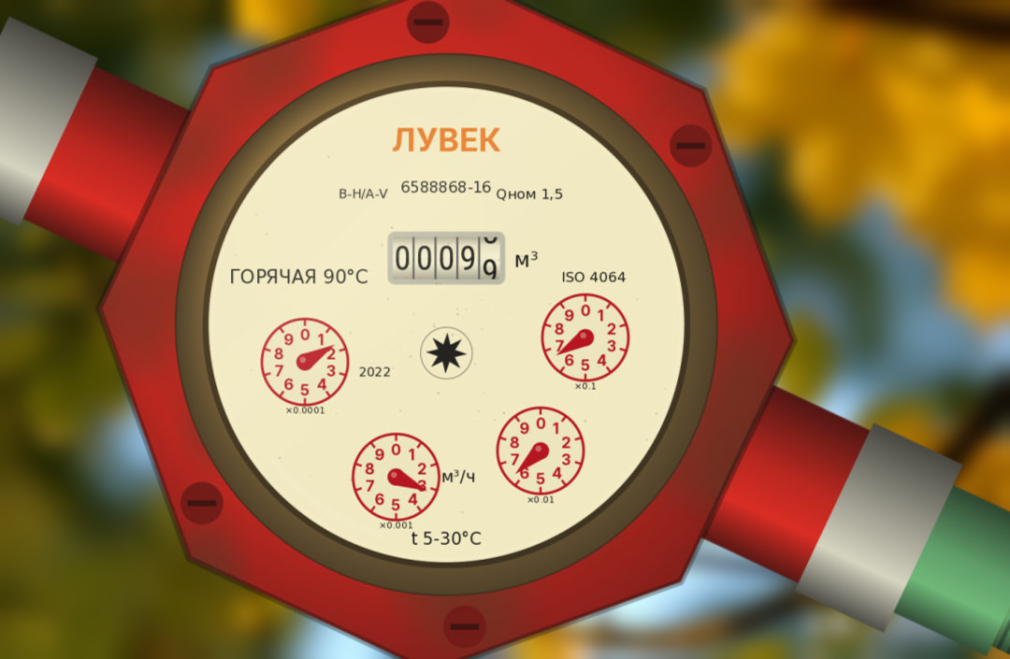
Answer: 98.6631 m³
